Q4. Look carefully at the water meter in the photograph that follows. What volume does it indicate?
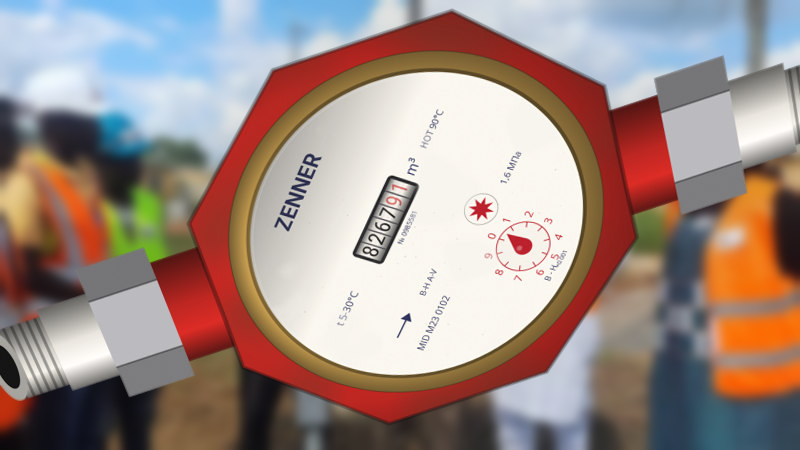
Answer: 8267.910 m³
